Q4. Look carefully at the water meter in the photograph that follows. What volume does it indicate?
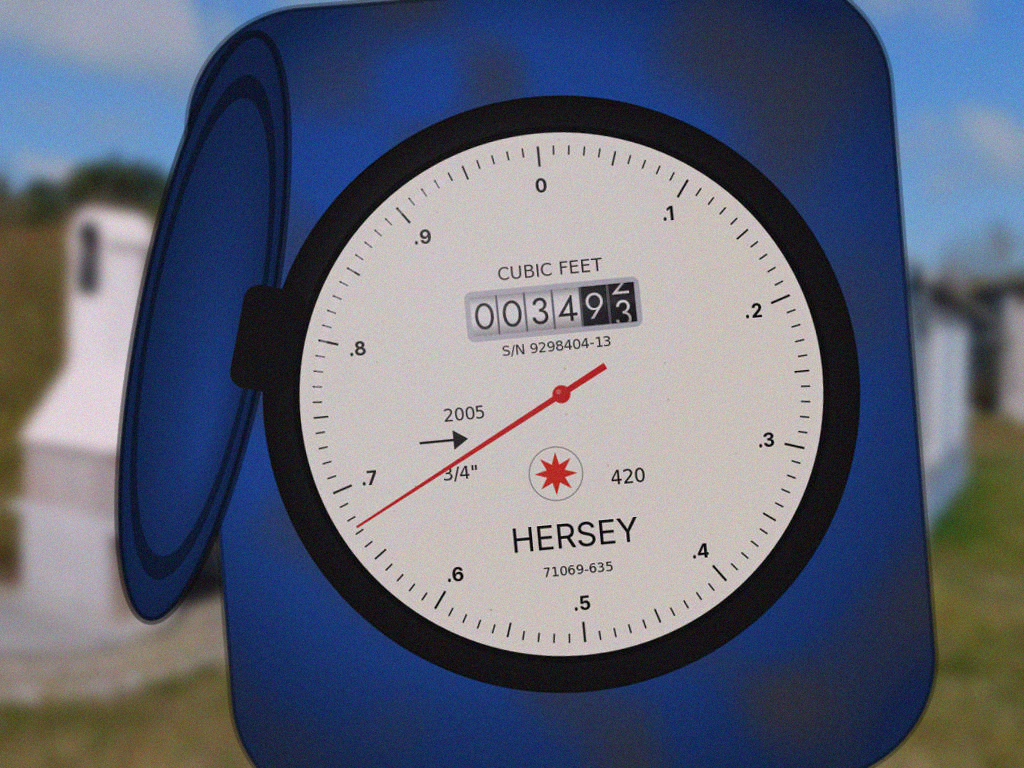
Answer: 3492.67 ft³
